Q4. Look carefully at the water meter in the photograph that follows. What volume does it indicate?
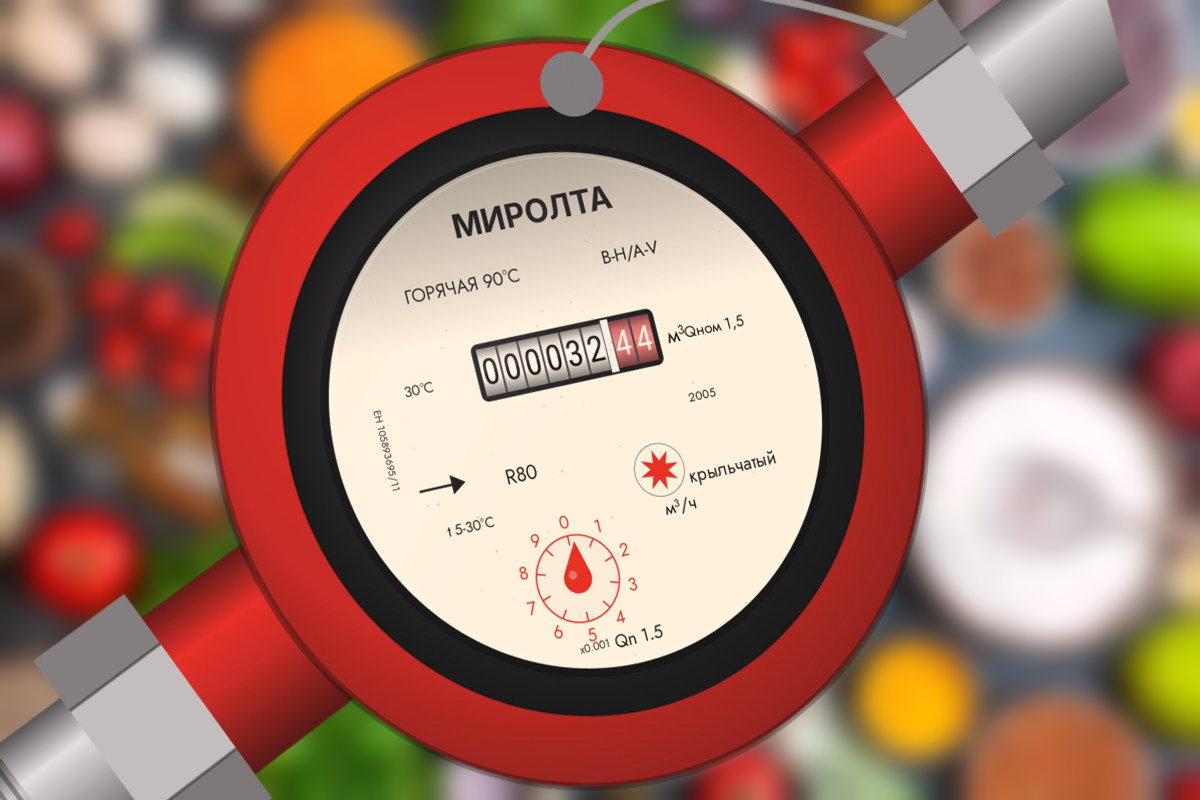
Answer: 32.440 m³
